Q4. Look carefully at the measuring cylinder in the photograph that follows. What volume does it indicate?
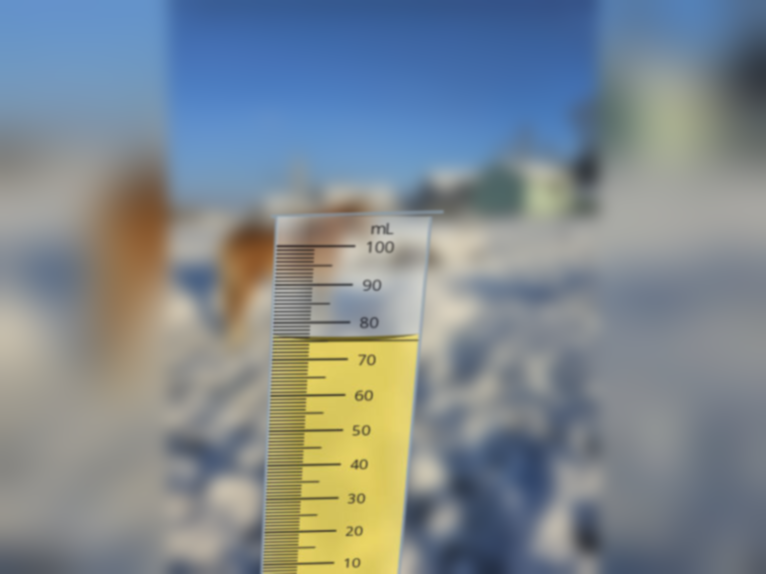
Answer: 75 mL
